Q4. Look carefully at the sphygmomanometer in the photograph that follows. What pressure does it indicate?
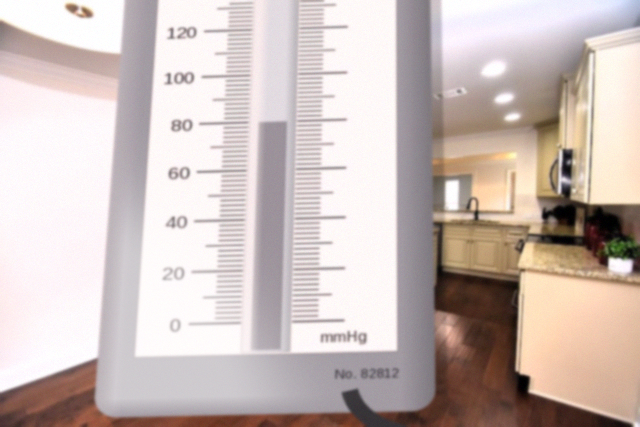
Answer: 80 mmHg
